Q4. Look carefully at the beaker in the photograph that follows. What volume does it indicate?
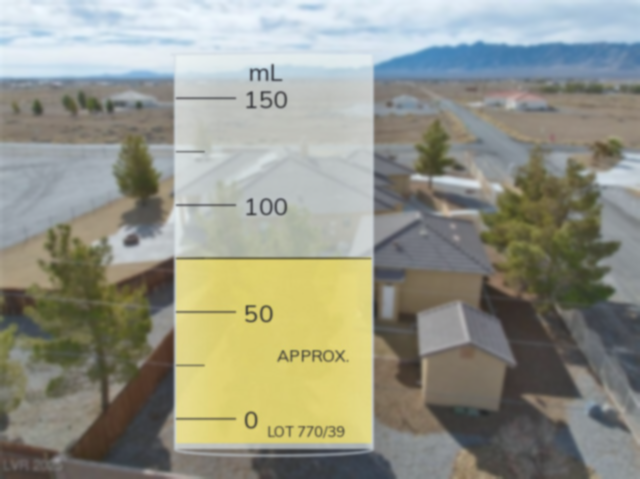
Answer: 75 mL
